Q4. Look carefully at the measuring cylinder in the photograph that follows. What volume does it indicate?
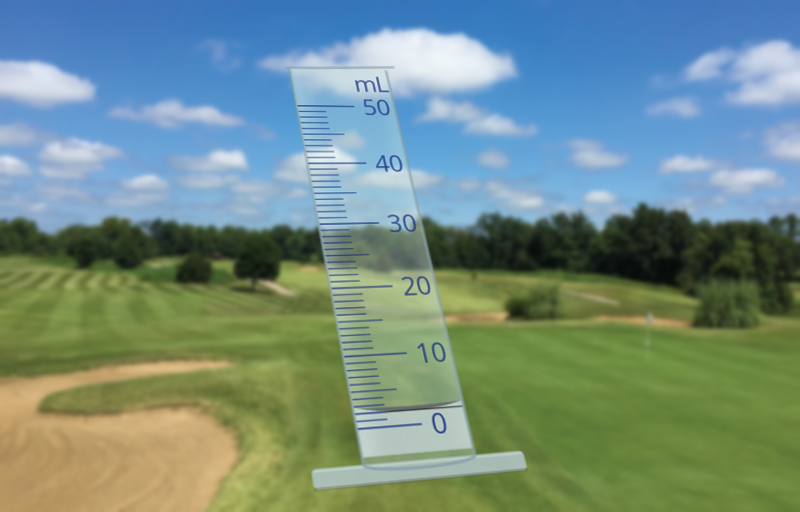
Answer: 2 mL
